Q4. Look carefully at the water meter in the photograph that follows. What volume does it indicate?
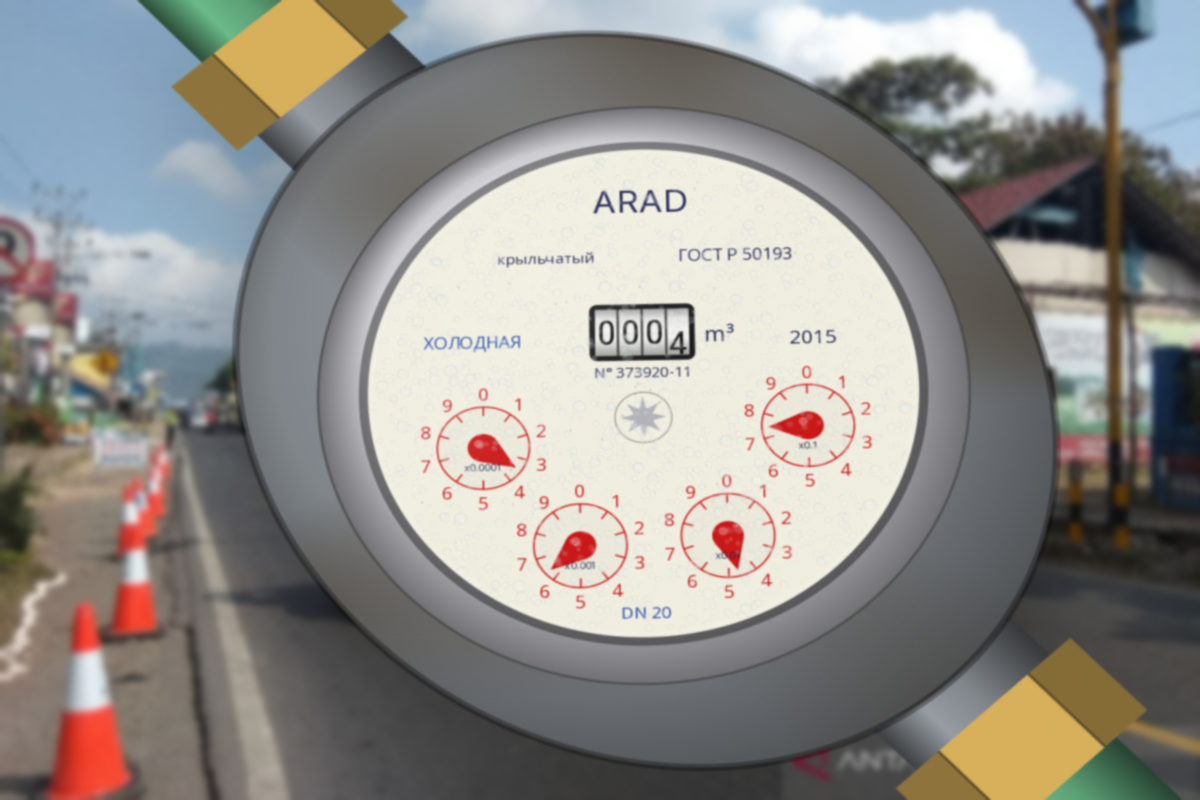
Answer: 3.7463 m³
